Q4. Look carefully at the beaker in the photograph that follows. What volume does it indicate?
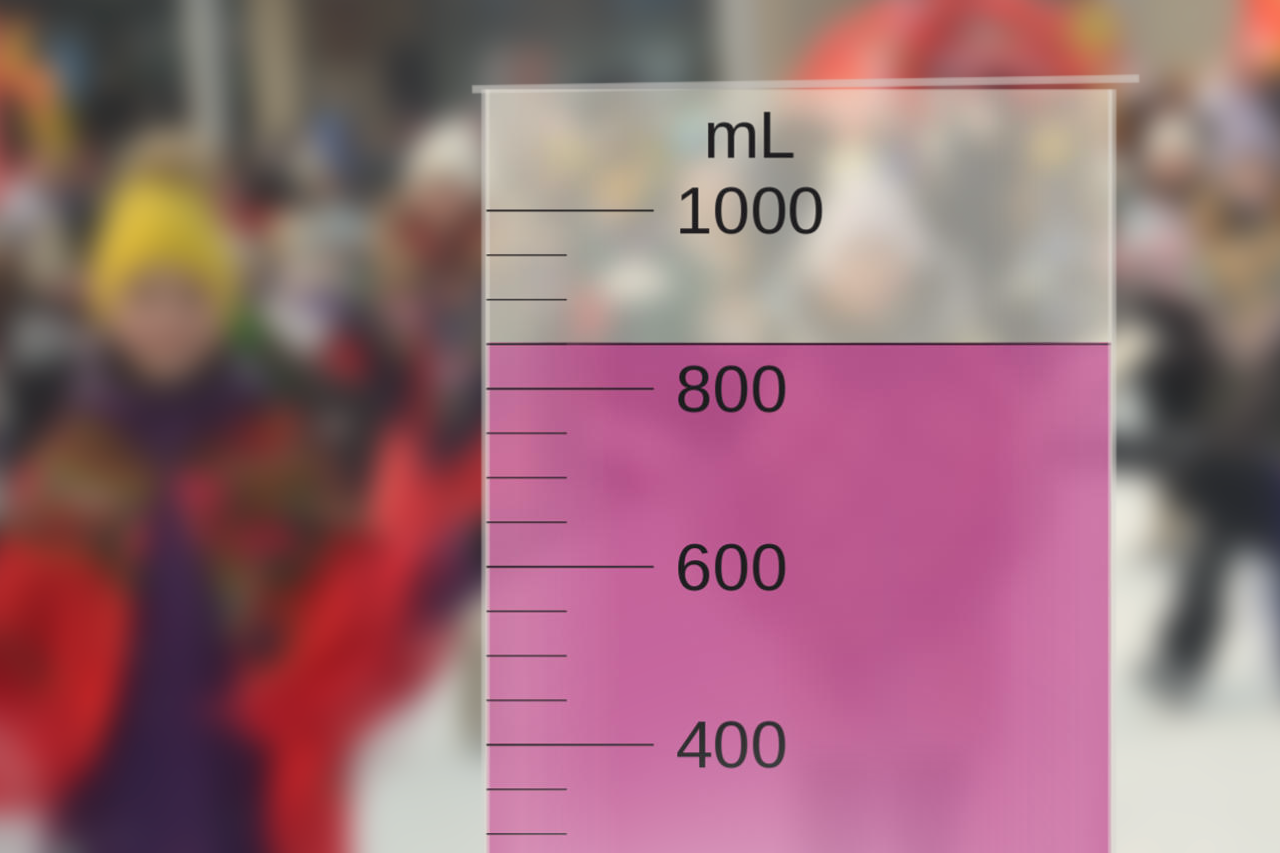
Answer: 850 mL
